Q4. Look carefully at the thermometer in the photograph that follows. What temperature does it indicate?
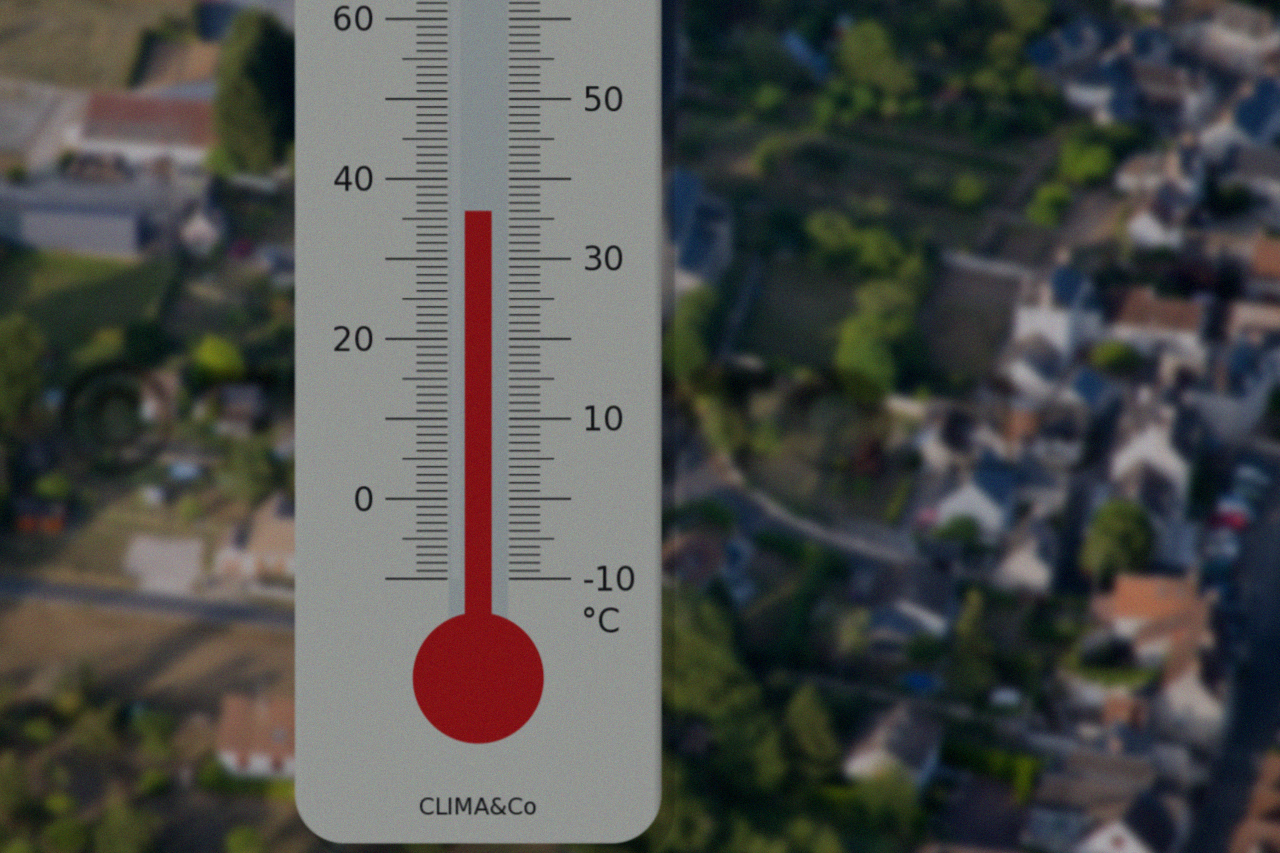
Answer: 36 °C
